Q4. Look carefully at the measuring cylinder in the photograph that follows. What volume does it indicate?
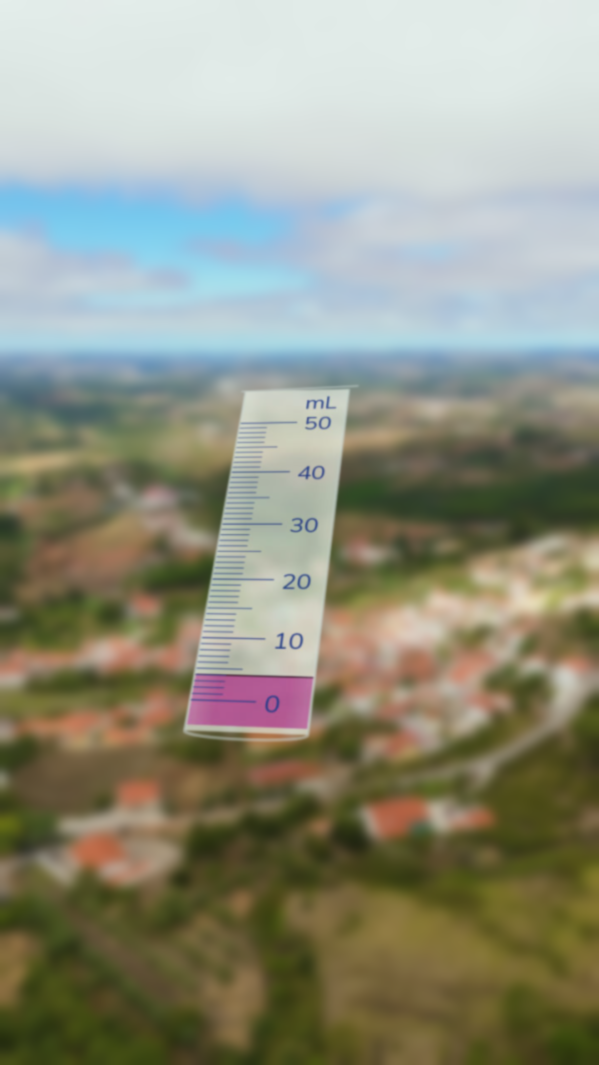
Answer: 4 mL
